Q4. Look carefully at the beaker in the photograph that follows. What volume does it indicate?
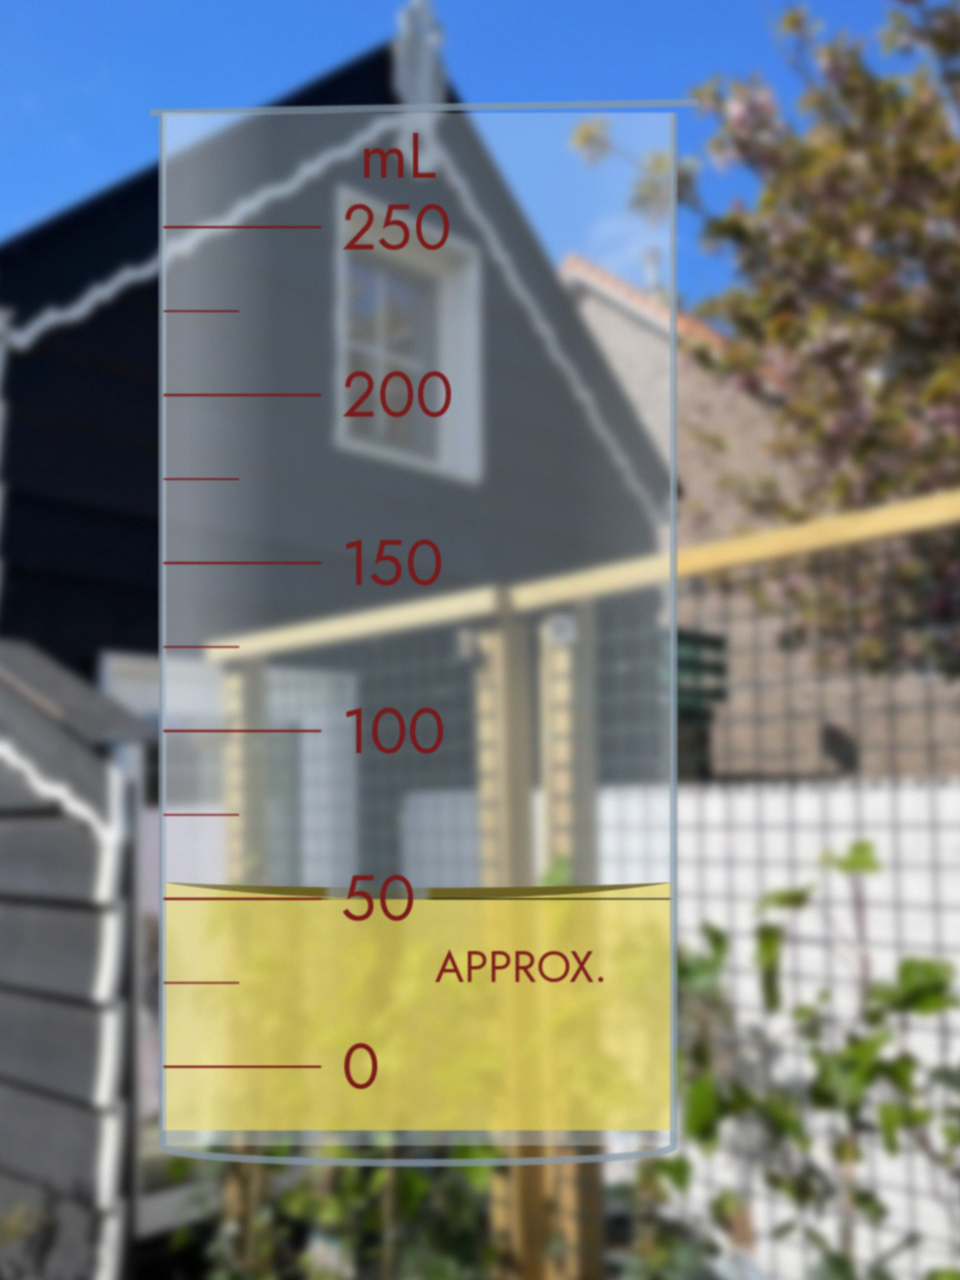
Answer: 50 mL
